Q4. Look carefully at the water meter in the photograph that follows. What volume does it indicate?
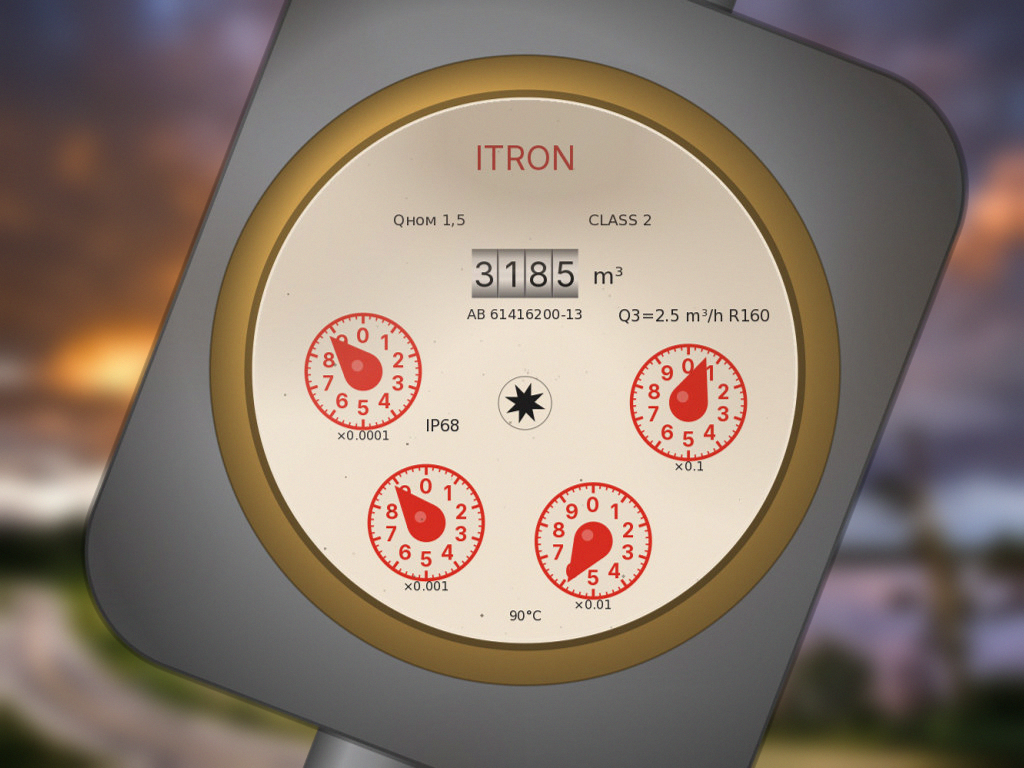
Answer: 3185.0588 m³
